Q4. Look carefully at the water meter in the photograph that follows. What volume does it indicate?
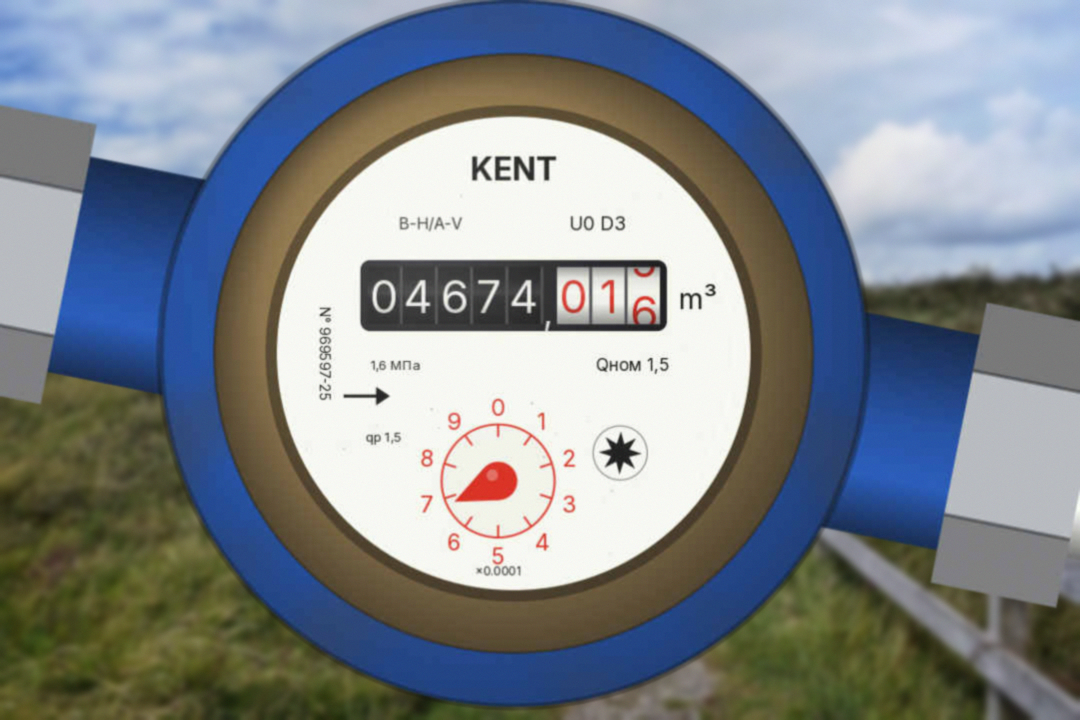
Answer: 4674.0156 m³
